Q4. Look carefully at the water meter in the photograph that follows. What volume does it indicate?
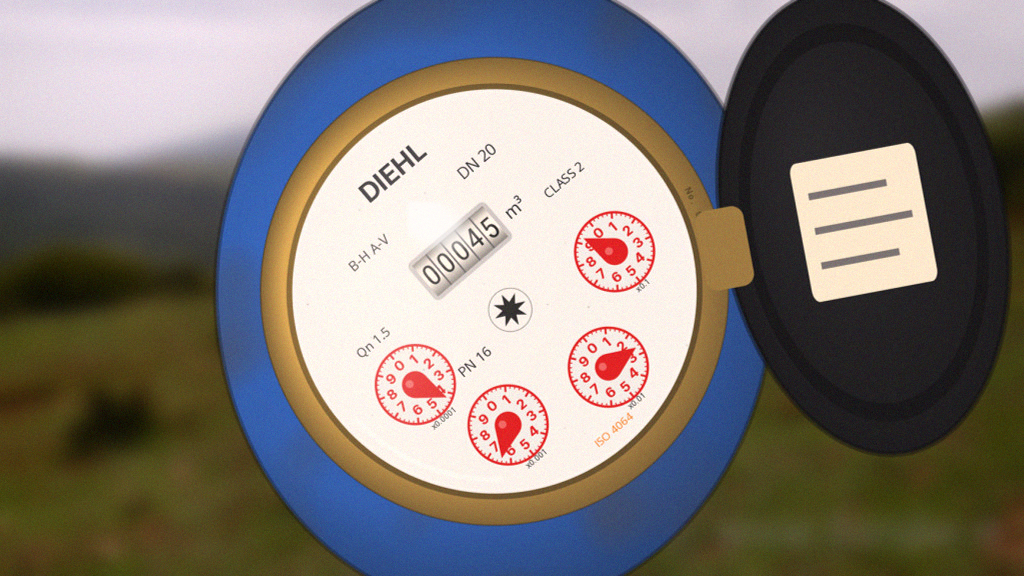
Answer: 44.9264 m³
